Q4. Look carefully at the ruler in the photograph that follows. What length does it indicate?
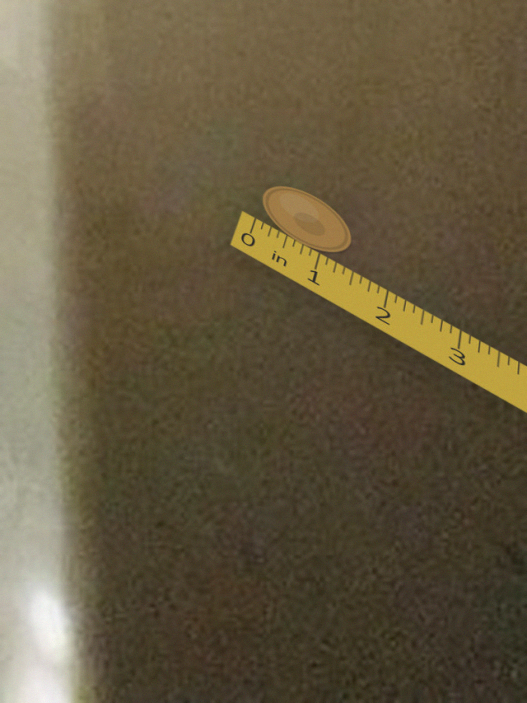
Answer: 1.375 in
